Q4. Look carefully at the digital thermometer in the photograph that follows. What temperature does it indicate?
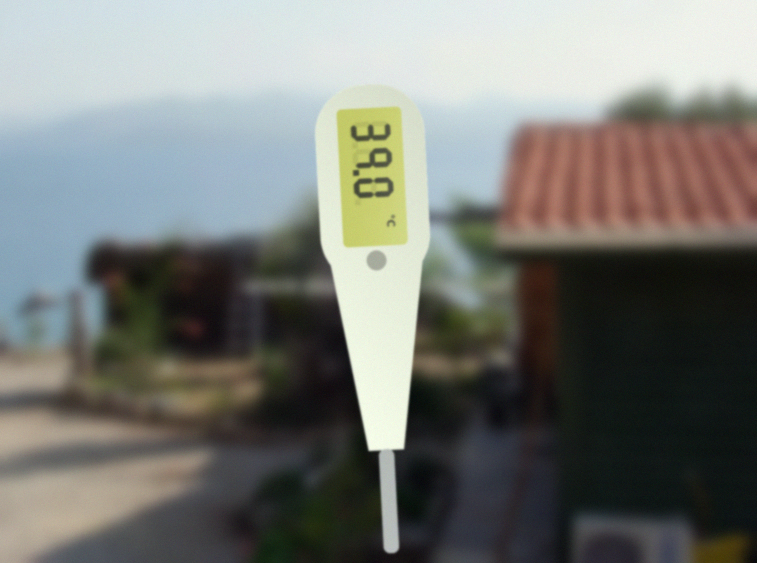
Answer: 39.0 °C
